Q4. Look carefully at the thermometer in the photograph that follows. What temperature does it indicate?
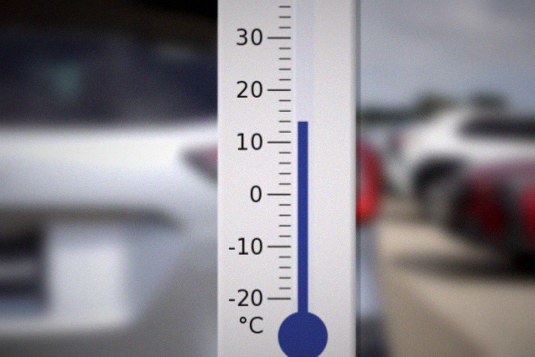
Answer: 14 °C
